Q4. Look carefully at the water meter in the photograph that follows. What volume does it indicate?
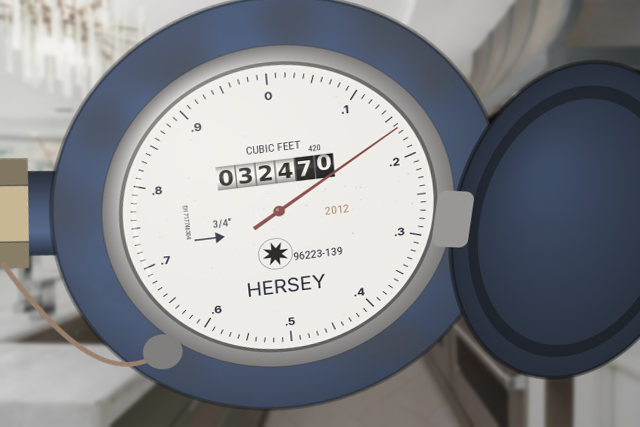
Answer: 32470.16 ft³
